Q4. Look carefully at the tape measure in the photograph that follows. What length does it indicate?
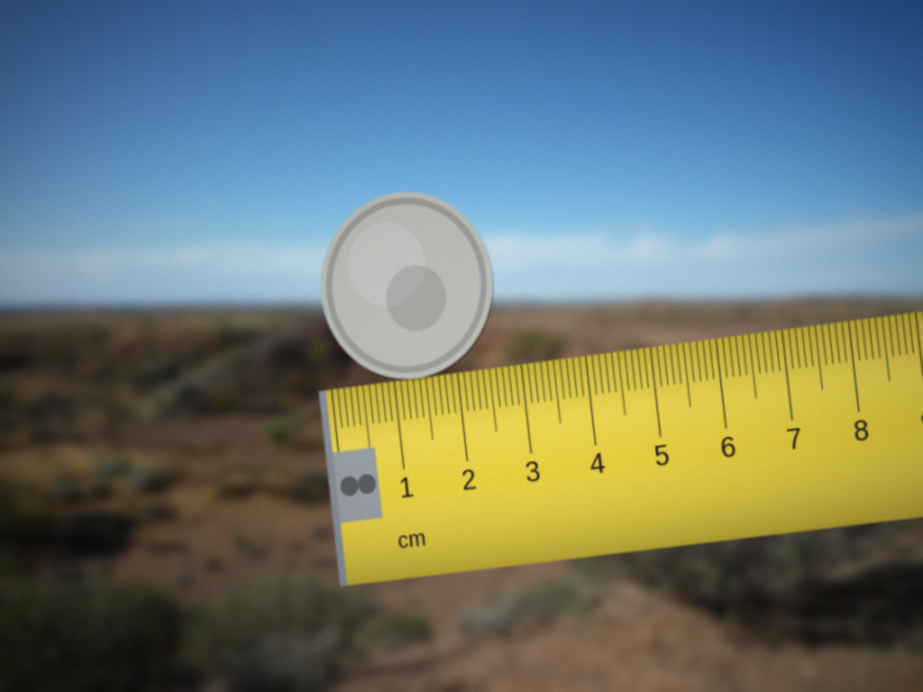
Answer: 2.7 cm
